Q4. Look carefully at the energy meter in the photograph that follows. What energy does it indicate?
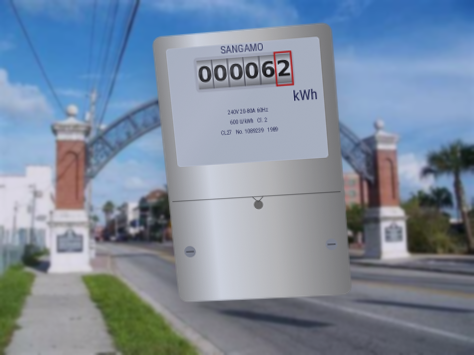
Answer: 6.2 kWh
